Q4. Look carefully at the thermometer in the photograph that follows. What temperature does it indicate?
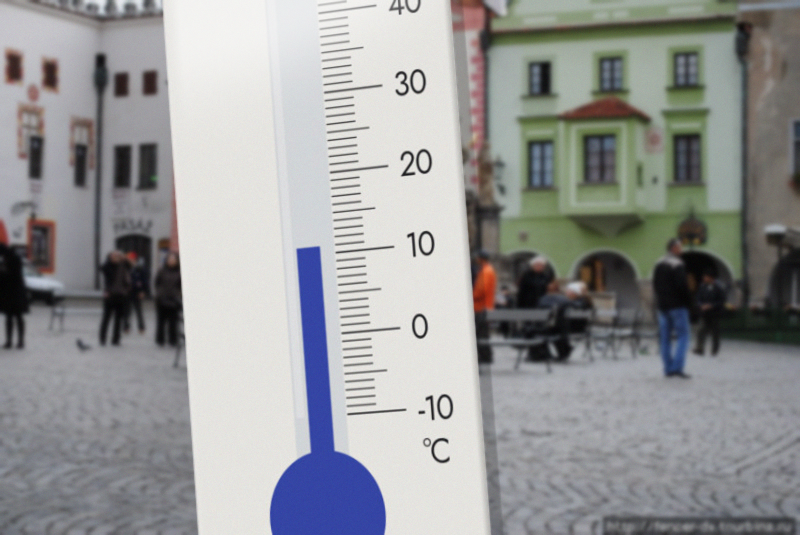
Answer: 11 °C
